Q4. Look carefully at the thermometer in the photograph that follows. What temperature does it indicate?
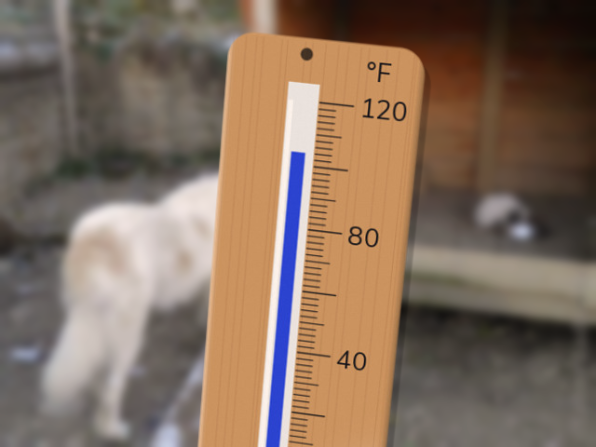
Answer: 104 °F
